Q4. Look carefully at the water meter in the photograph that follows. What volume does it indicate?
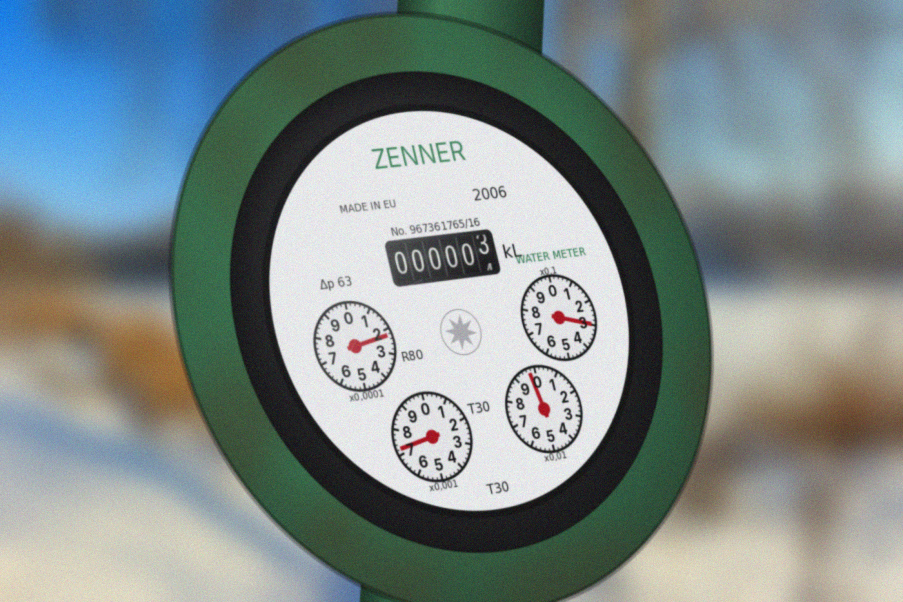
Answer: 3.2972 kL
